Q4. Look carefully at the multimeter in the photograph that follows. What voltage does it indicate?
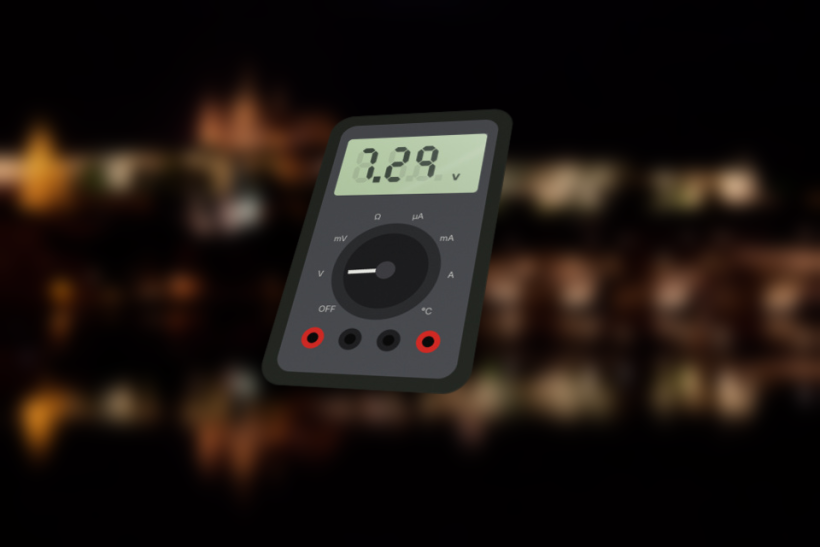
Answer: 7.29 V
